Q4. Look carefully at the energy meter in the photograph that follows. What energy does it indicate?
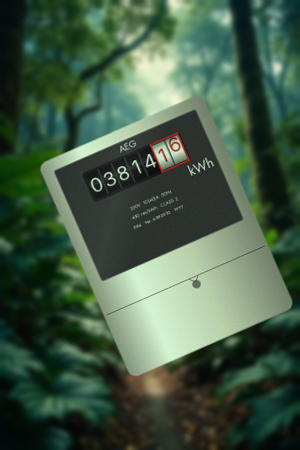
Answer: 3814.16 kWh
